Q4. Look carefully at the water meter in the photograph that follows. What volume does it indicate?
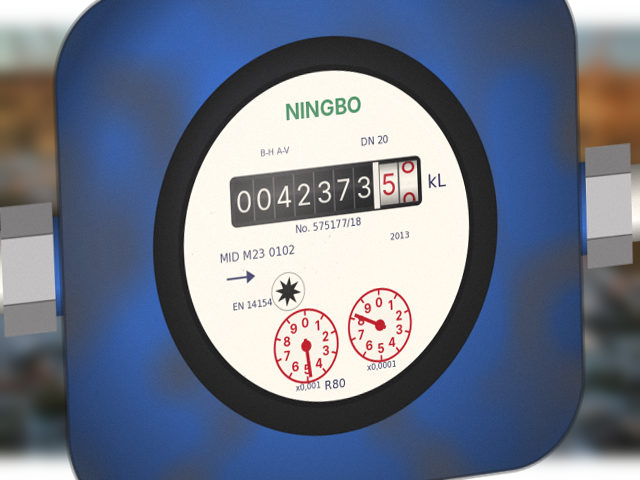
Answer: 42373.5848 kL
